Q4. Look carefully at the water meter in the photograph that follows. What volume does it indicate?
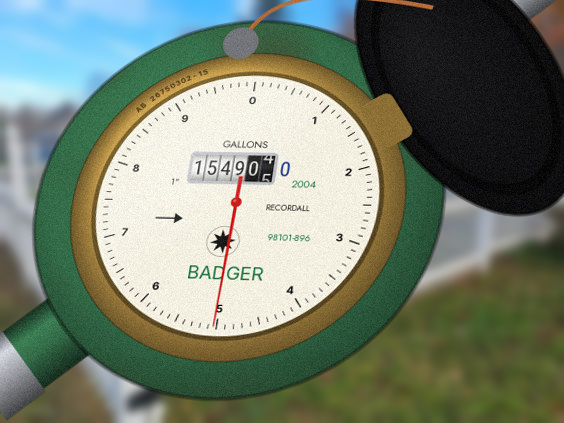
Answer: 1549045.0 gal
